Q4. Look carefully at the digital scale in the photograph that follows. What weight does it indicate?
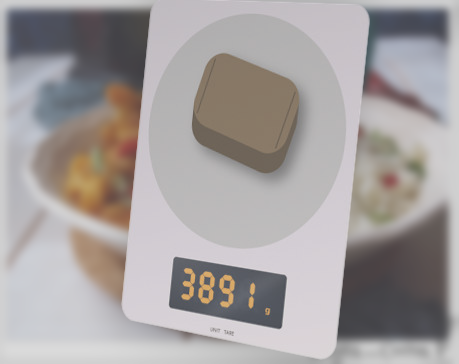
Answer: 3891 g
